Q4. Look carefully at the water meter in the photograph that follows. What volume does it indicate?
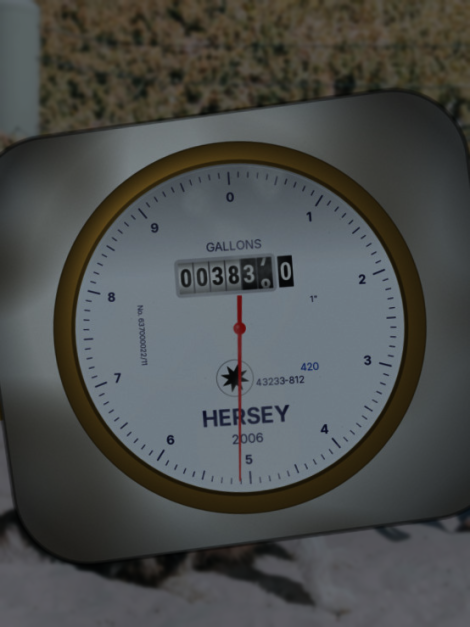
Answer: 38375.1 gal
